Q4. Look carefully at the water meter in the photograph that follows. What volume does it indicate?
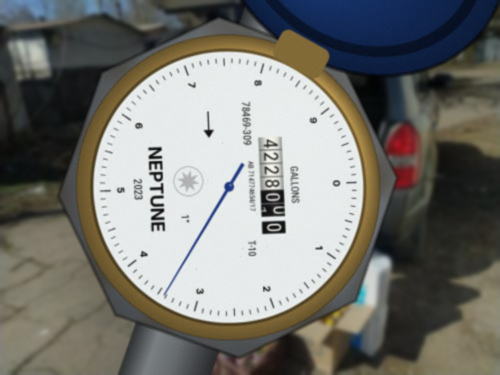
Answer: 4228003.4 gal
